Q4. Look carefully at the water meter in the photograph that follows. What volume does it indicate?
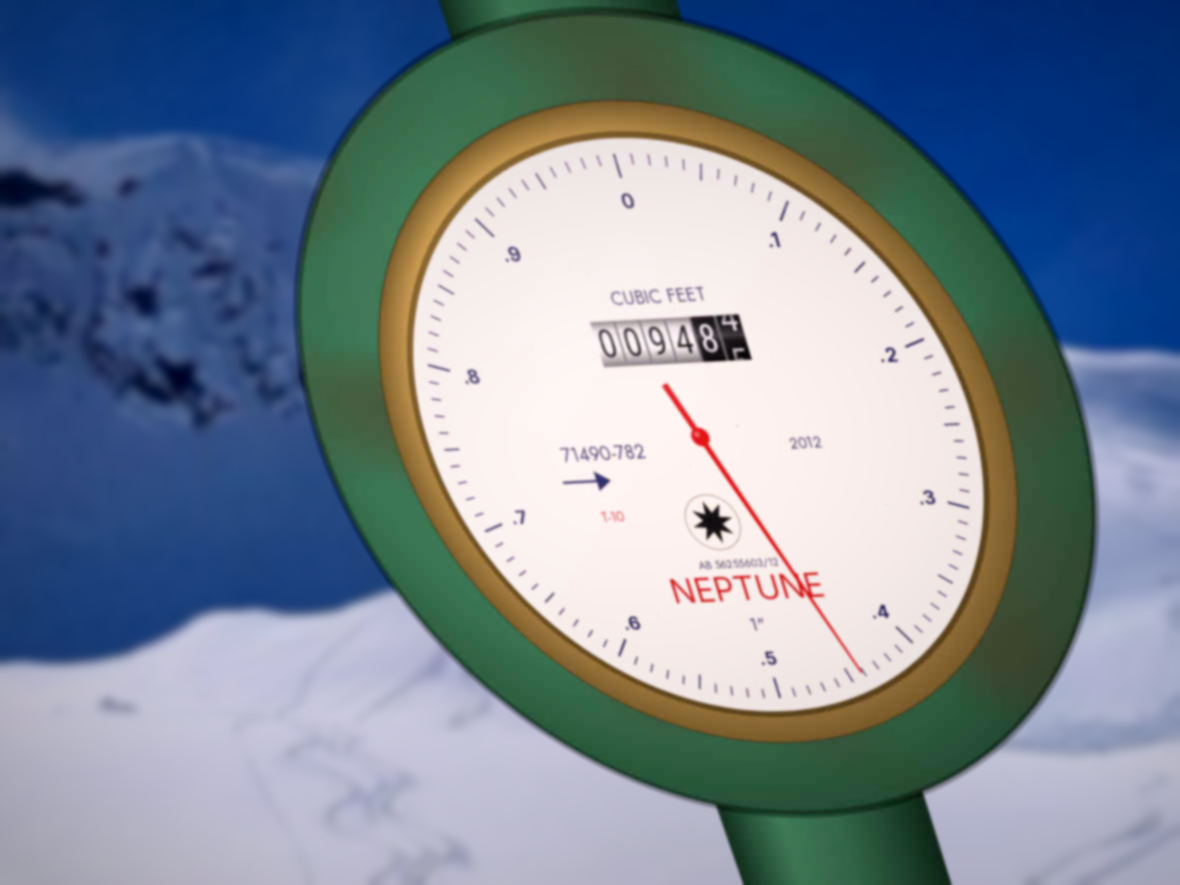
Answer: 9484.44 ft³
